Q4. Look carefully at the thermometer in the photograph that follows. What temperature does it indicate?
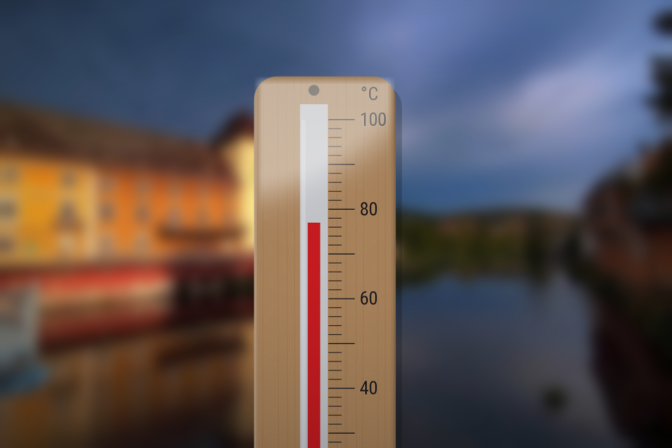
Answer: 77 °C
